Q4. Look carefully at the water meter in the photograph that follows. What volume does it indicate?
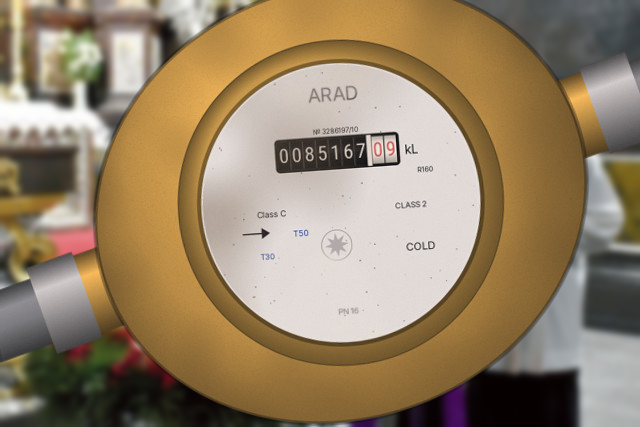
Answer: 85167.09 kL
